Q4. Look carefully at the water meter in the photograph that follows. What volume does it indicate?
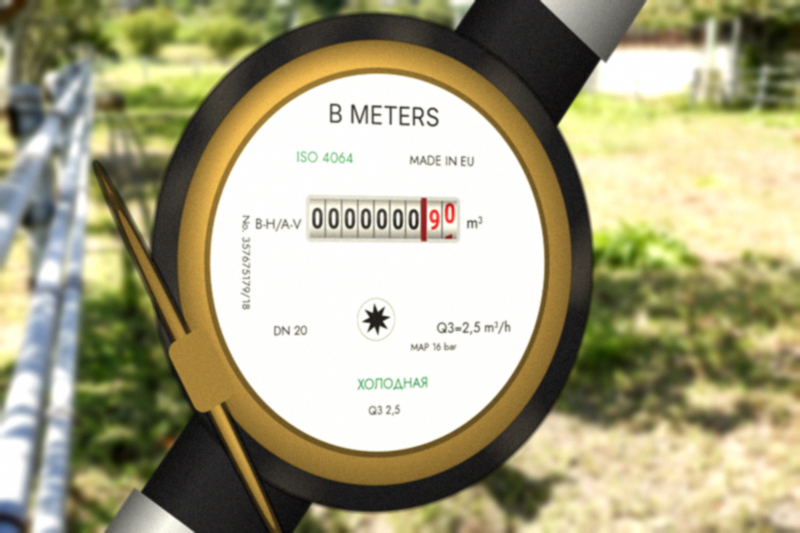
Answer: 0.90 m³
